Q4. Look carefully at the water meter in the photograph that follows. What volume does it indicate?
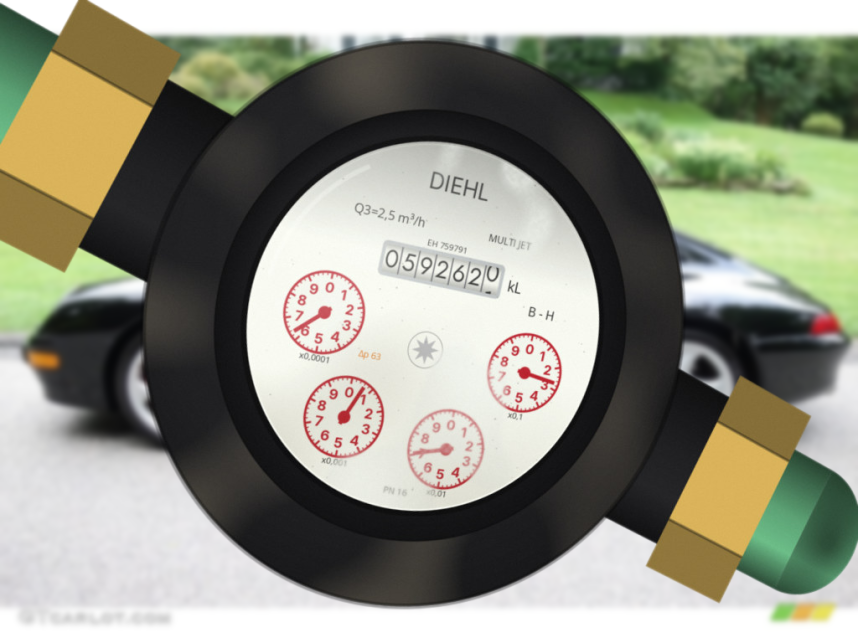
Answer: 592620.2706 kL
